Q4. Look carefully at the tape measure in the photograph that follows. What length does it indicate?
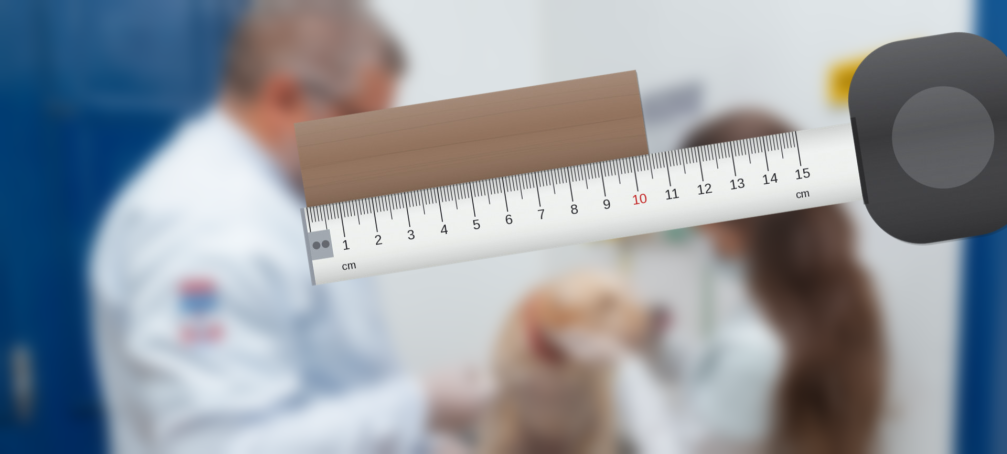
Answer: 10.5 cm
